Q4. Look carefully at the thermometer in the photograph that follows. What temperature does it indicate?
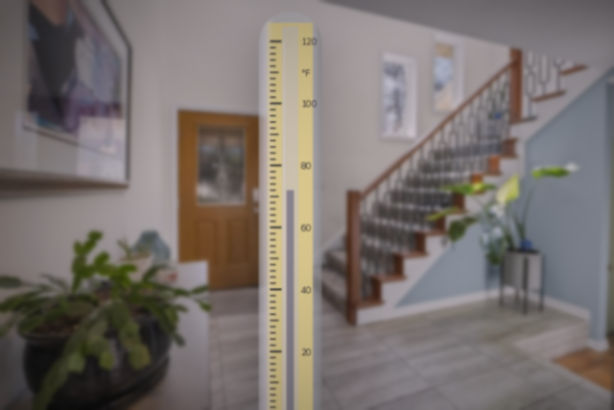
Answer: 72 °F
